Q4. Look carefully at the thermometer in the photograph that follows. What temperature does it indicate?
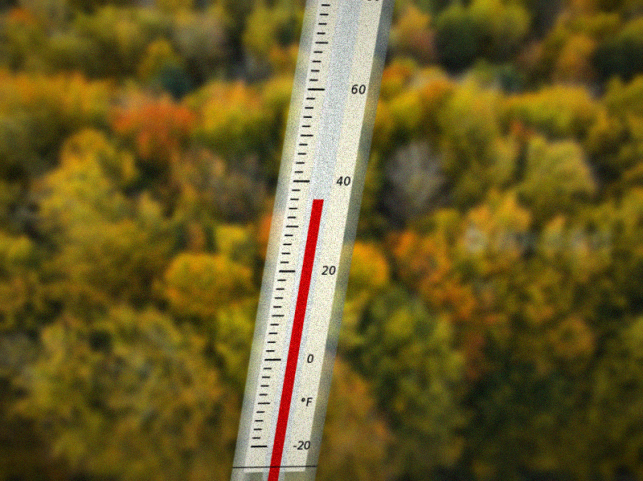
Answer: 36 °F
